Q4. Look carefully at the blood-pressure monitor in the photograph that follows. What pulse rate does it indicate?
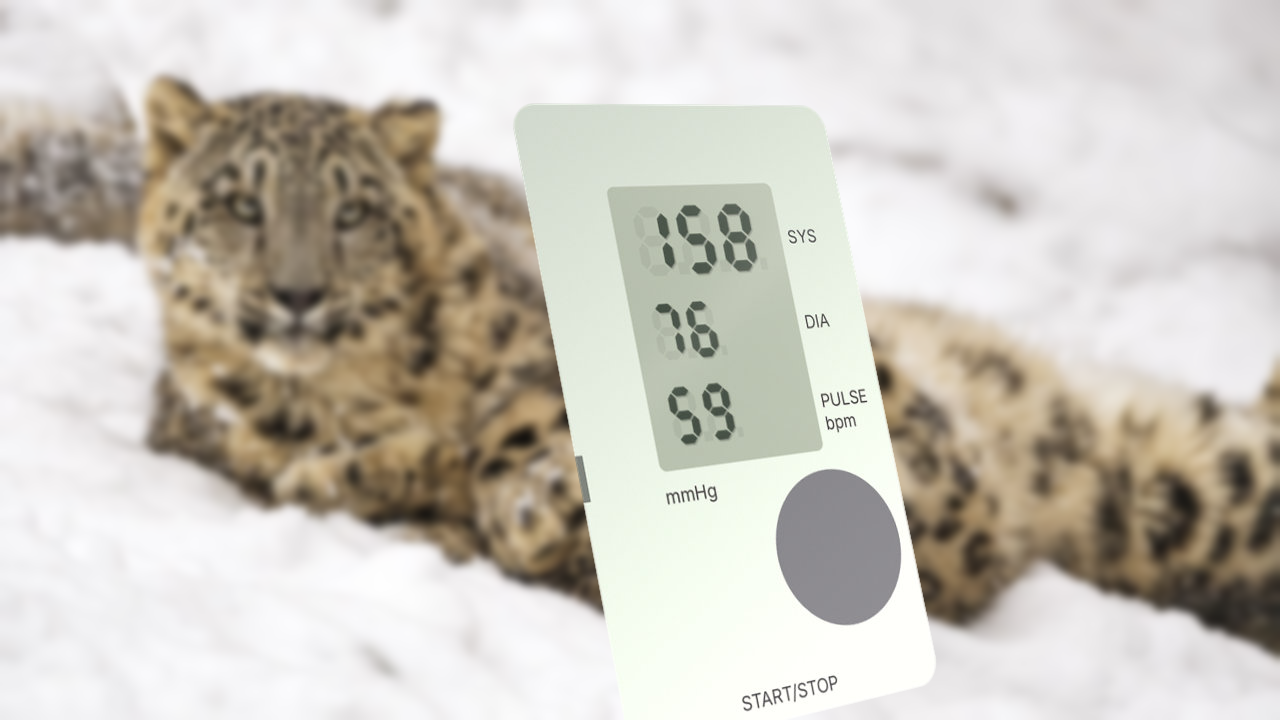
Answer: 59 bpm
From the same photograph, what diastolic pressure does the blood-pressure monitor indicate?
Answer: 76 mmHg
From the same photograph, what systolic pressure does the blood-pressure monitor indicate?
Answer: 158 mmHg
